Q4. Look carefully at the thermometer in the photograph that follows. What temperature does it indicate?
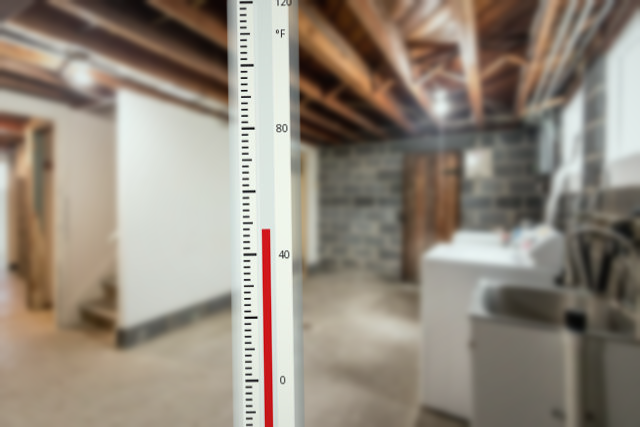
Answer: 48 °F
